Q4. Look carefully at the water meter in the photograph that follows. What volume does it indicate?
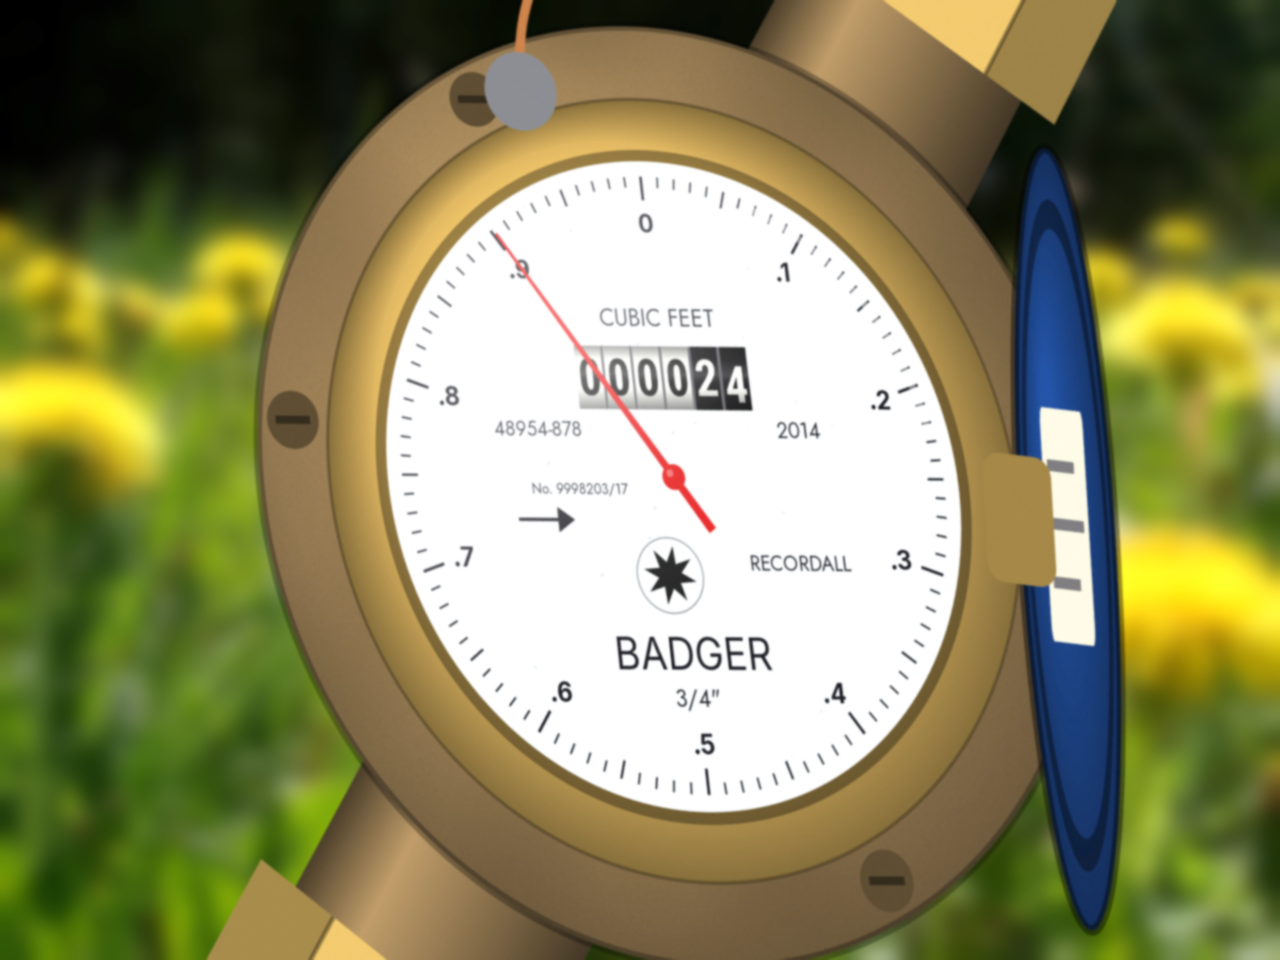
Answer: 23.90 ft³
